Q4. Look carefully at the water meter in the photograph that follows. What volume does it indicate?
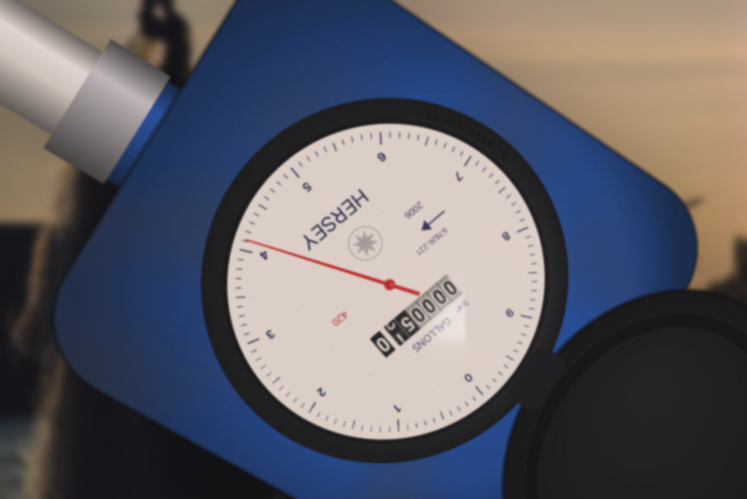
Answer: 514.1 gal
